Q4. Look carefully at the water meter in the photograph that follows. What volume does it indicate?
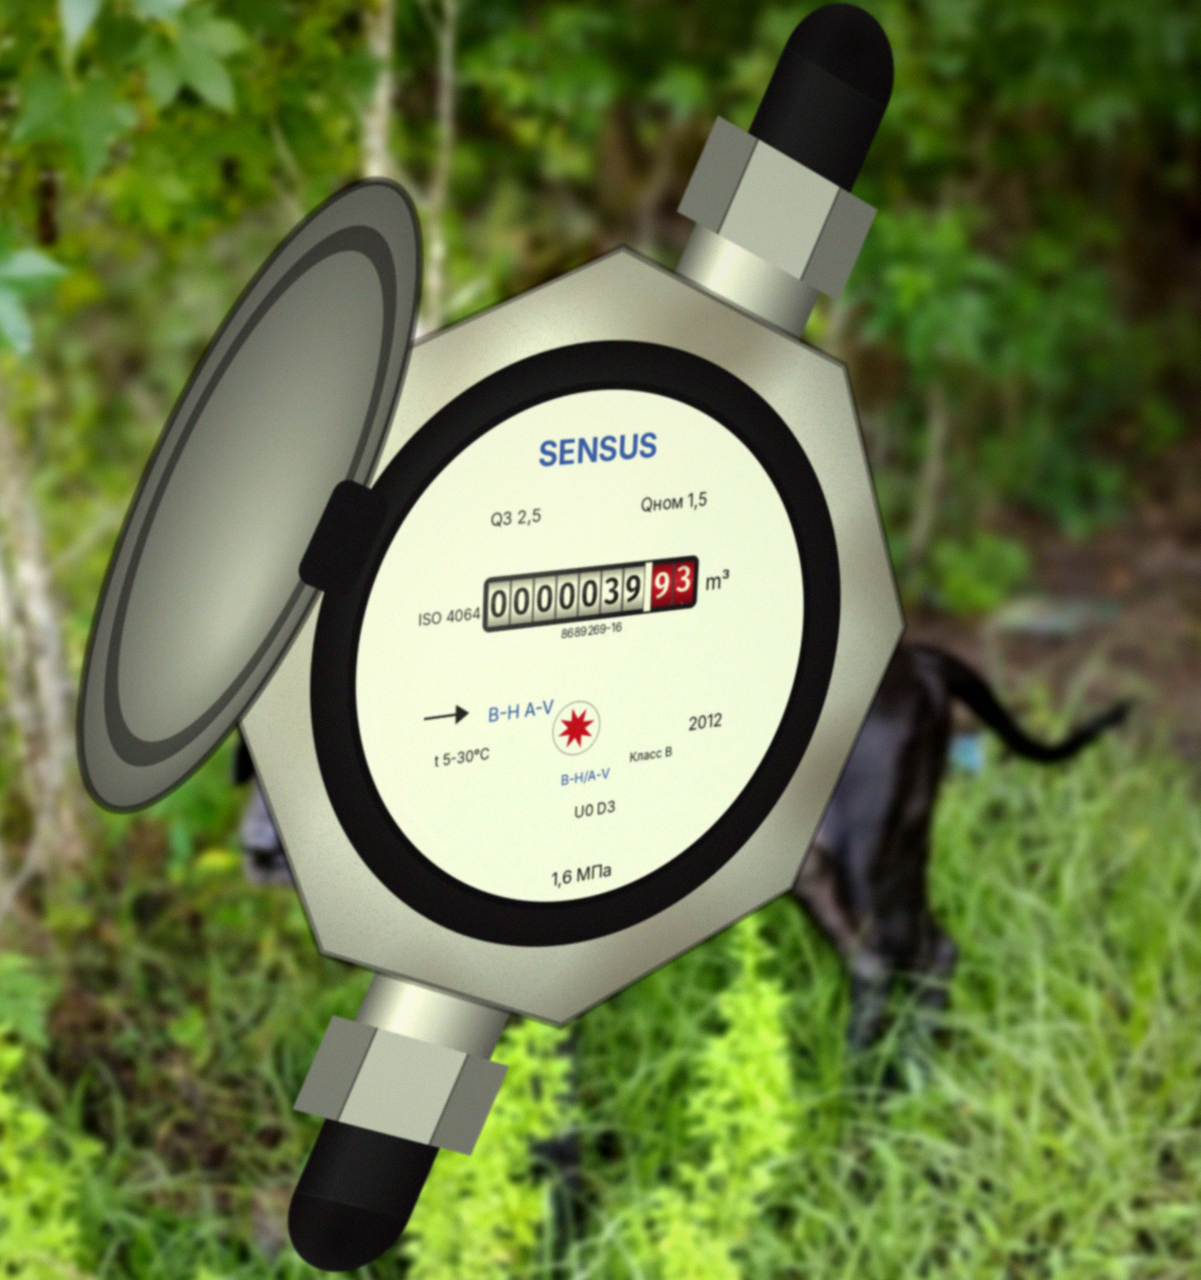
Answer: 39.93 m³
